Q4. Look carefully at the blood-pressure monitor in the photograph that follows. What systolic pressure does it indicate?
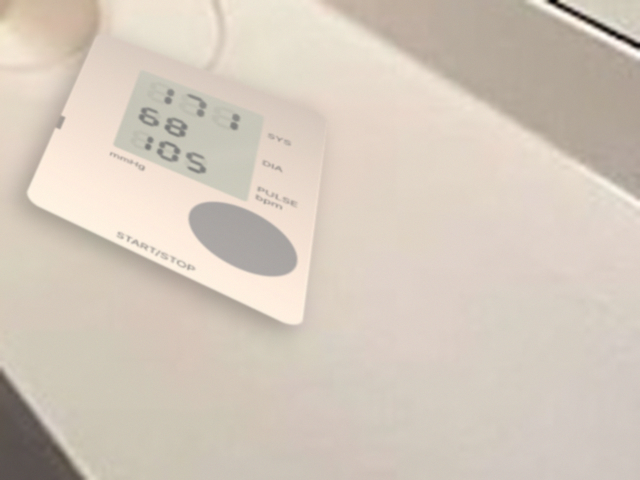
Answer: 171 mmHg
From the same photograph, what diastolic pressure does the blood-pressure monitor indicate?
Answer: 68 mmHg
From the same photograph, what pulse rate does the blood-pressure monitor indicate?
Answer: 105 bpm
